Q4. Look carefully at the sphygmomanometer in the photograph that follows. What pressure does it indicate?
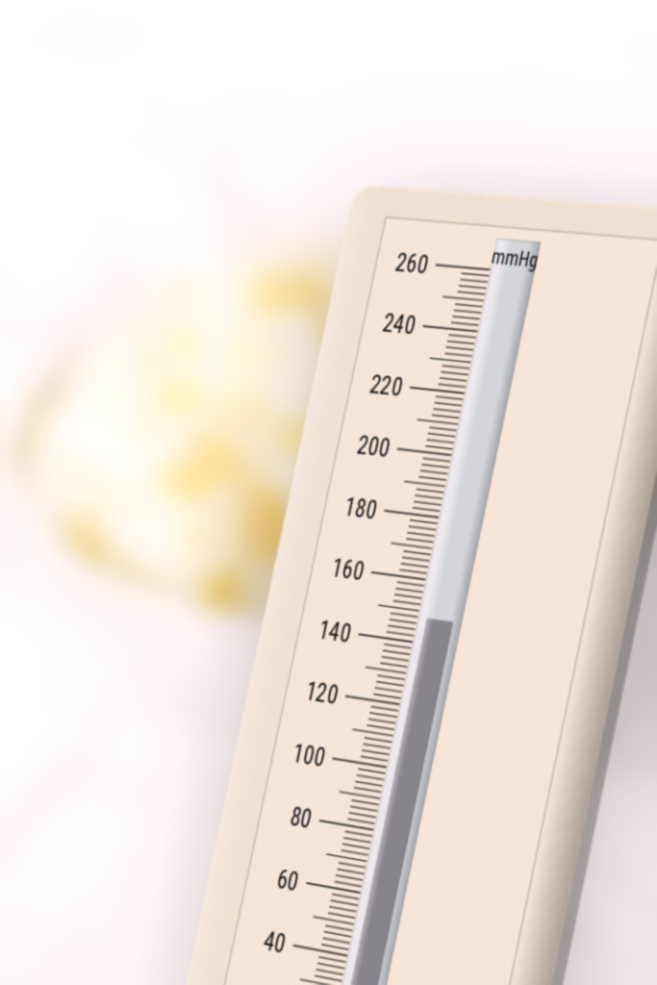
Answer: 148 mmHg
